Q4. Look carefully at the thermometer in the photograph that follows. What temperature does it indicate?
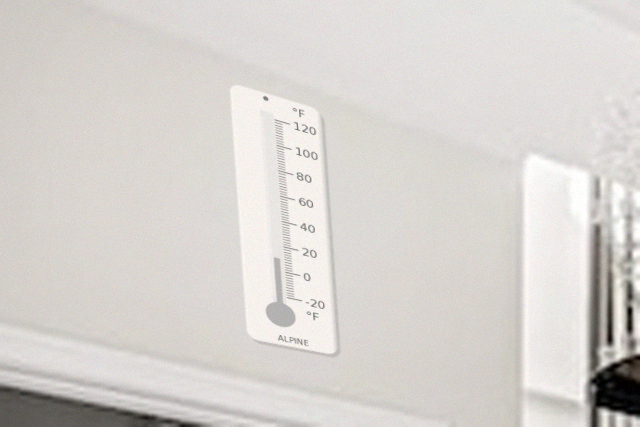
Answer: 10 °F
